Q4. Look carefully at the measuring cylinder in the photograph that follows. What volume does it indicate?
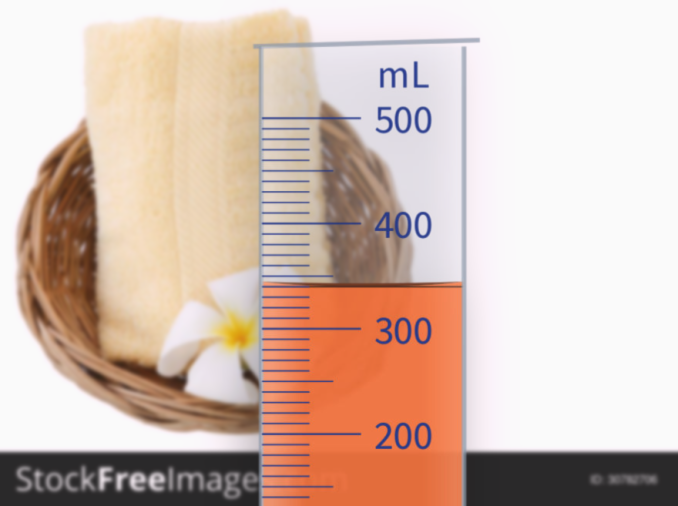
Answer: 340 mL
